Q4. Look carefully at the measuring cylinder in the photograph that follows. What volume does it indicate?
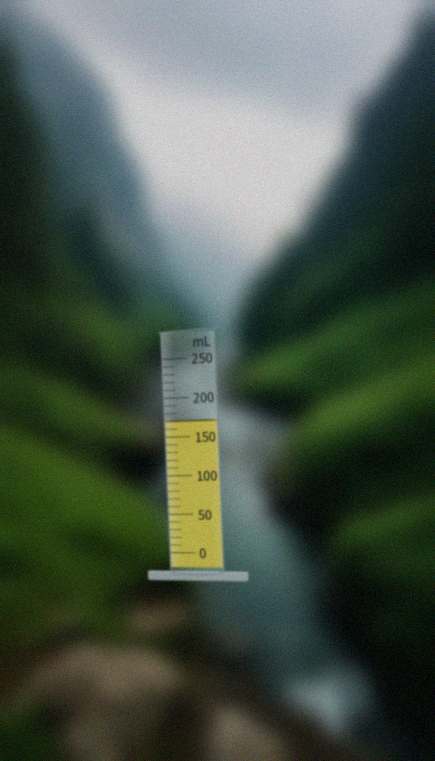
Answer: 170 mL
